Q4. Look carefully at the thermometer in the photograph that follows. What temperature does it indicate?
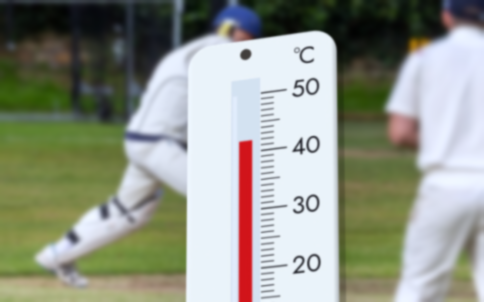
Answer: 42 °C
